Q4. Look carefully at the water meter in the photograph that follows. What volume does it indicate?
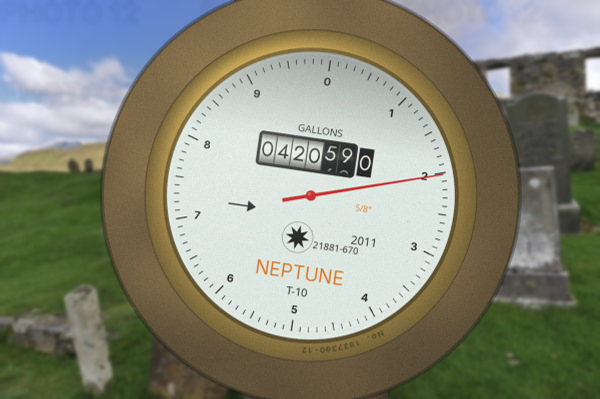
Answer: 420592.0 gal
